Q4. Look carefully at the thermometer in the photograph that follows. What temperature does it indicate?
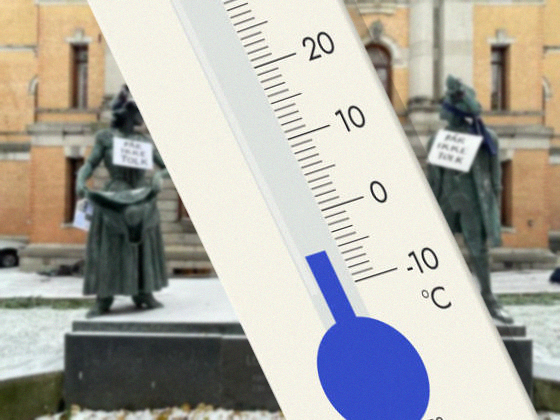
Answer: -5 °C
